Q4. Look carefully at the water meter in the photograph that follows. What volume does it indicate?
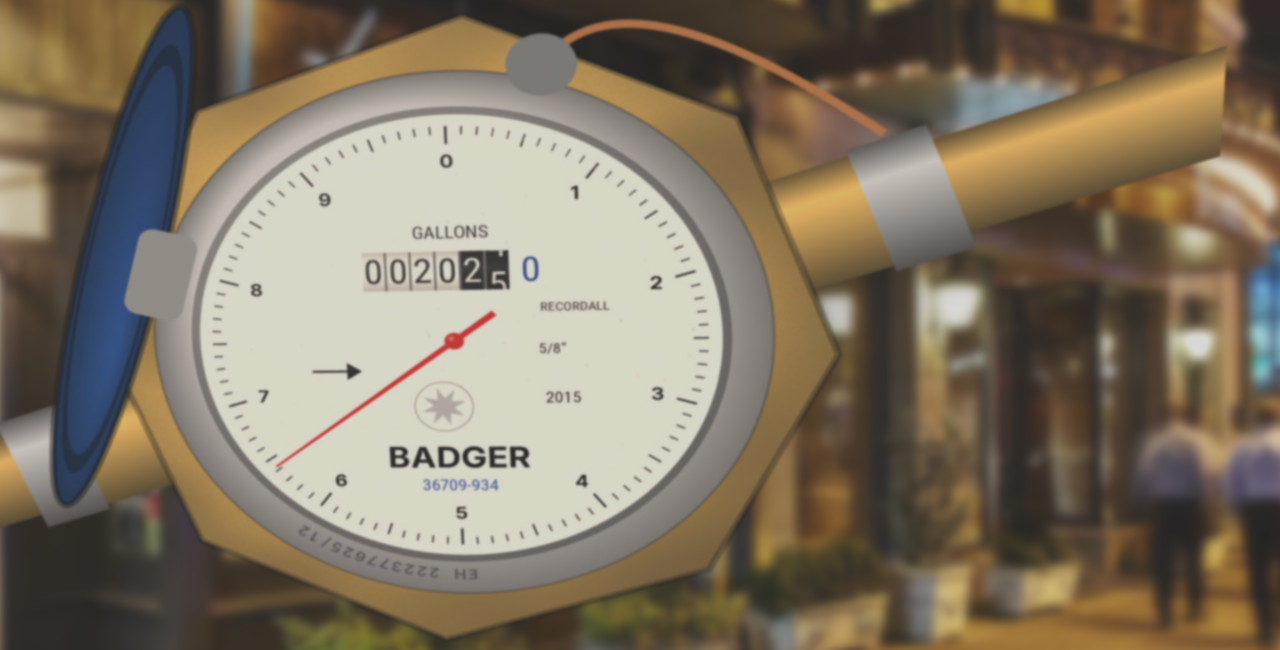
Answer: 20246.4 gal
